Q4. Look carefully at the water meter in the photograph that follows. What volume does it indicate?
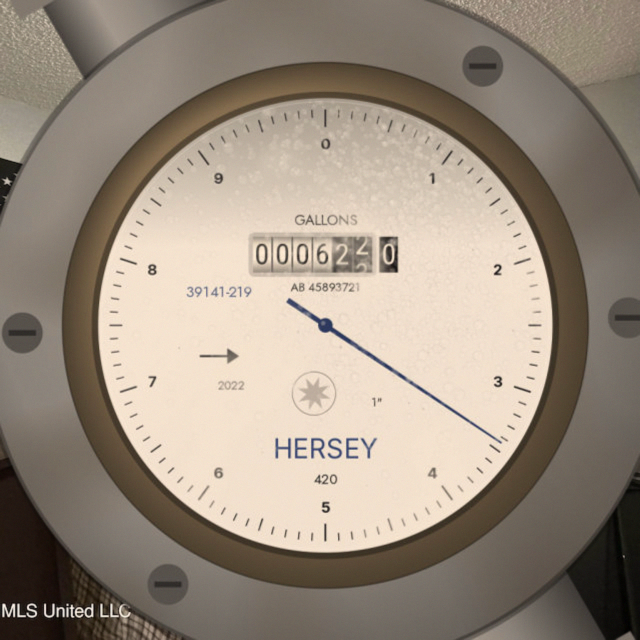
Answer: 6223.4 gal
